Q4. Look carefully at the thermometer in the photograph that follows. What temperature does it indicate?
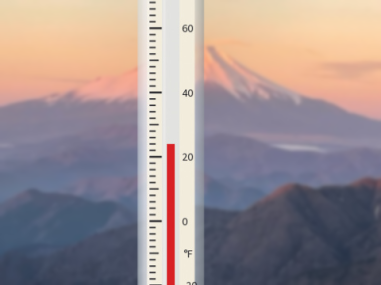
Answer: 24 °F
